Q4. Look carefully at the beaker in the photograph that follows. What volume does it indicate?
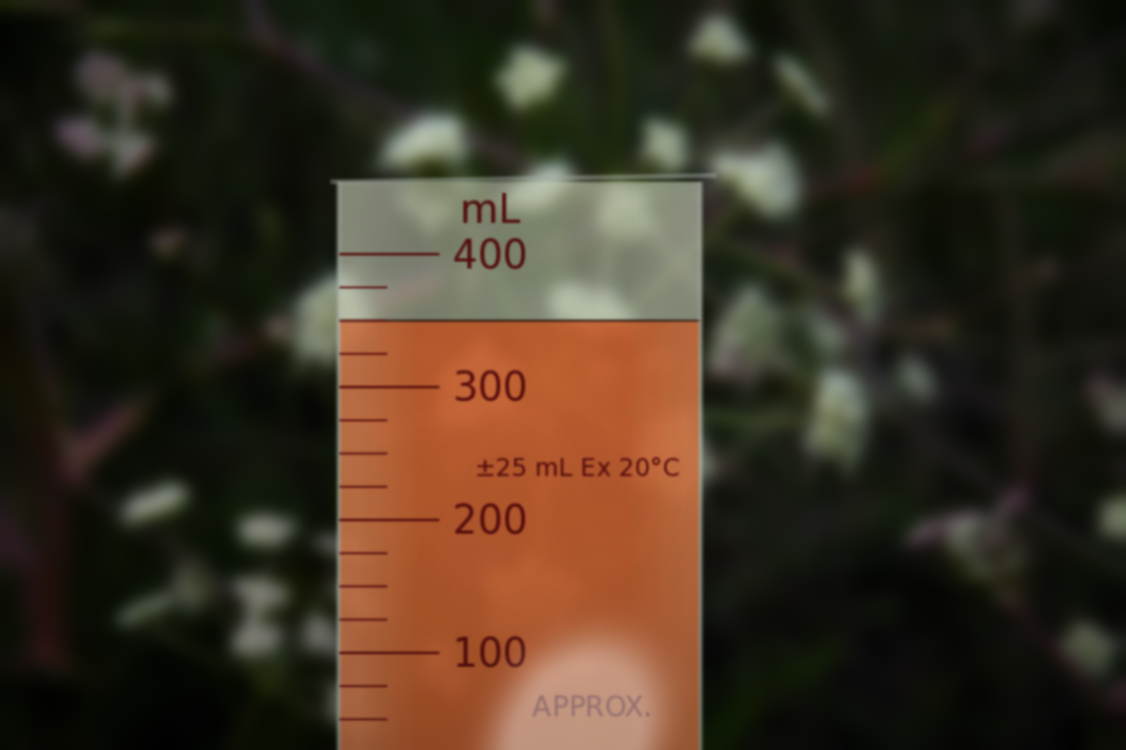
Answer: 350 mL
